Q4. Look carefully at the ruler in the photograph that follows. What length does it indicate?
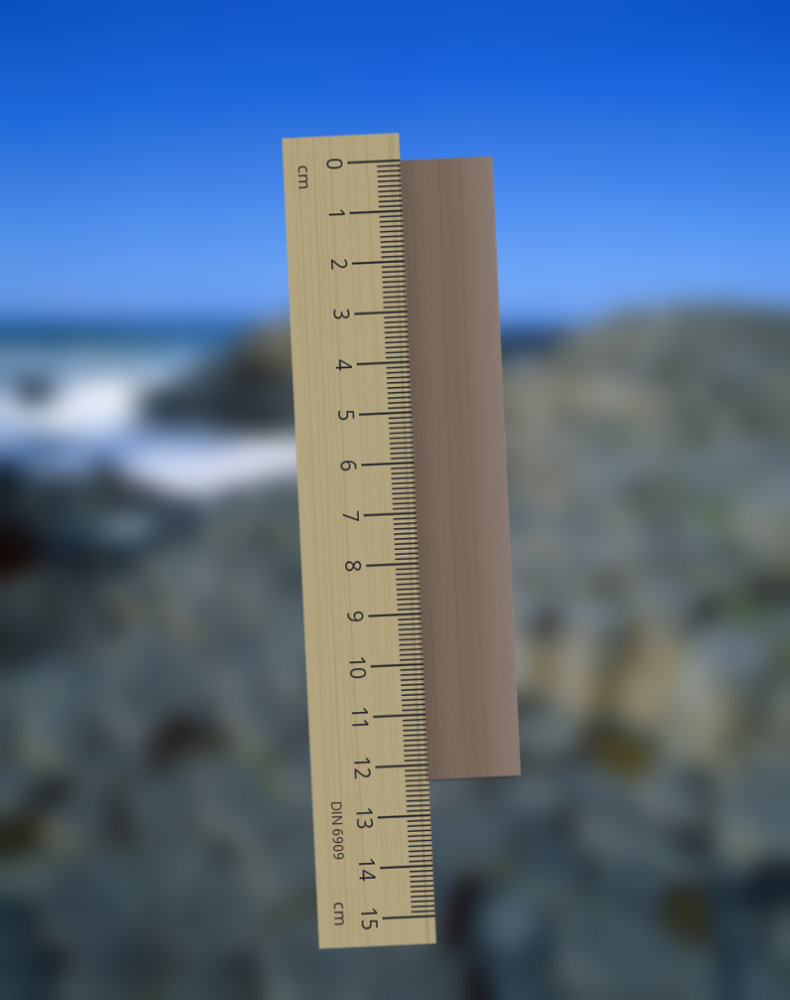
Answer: 12.3 cm
